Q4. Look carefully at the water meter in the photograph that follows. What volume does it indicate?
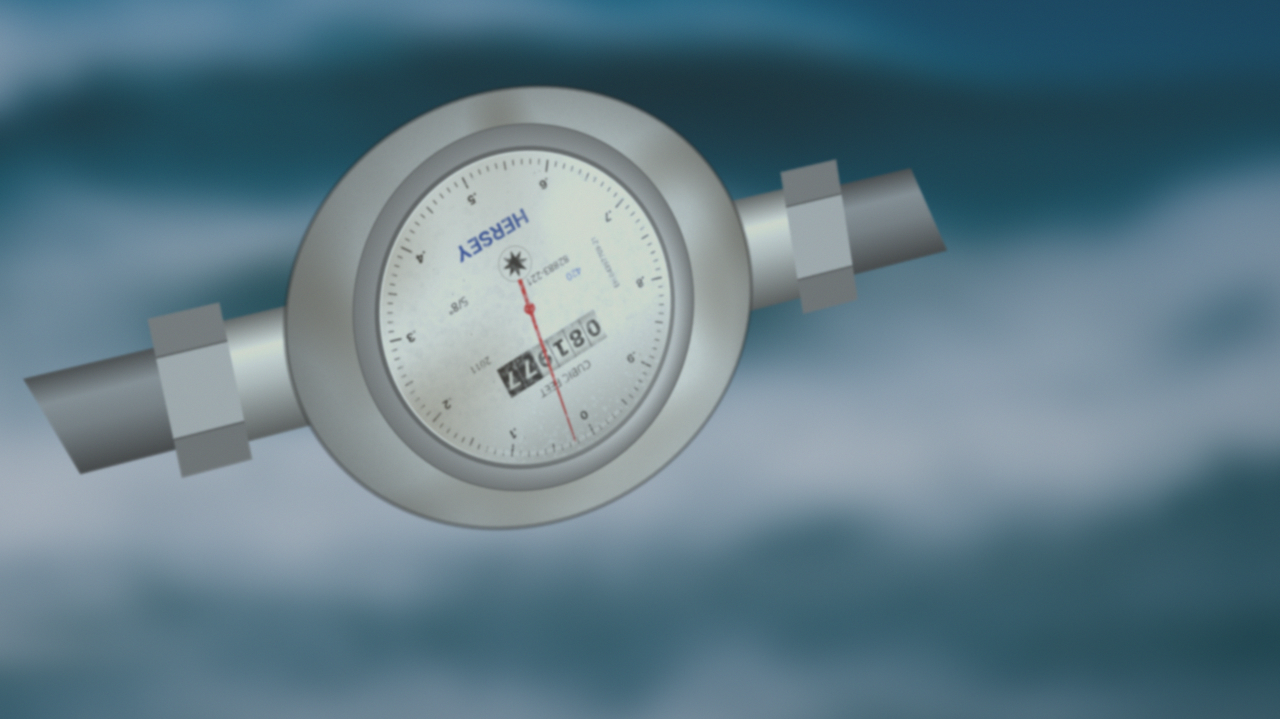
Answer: 81977.02 ft³
